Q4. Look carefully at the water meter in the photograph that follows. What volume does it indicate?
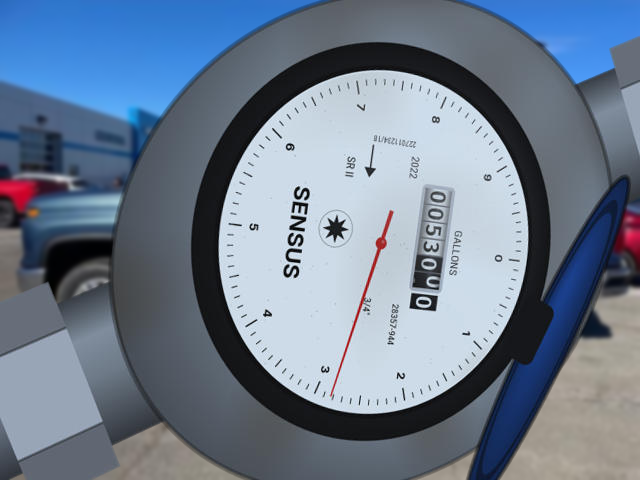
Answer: 53002.8 gal
